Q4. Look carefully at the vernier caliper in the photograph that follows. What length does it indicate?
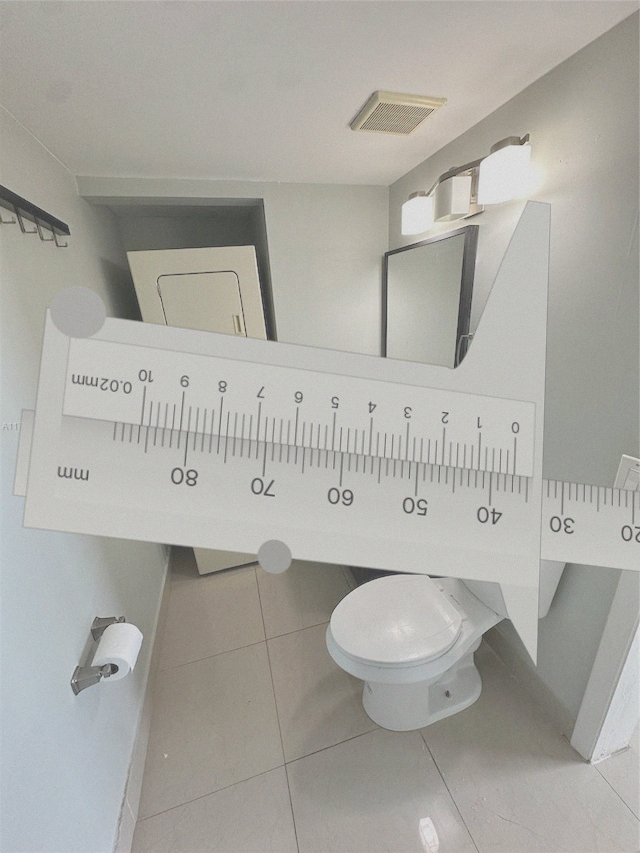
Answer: 36.8 mm
